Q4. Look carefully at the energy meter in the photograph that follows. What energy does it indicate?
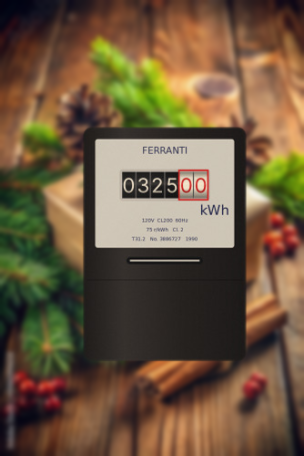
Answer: 325.00 kWh
